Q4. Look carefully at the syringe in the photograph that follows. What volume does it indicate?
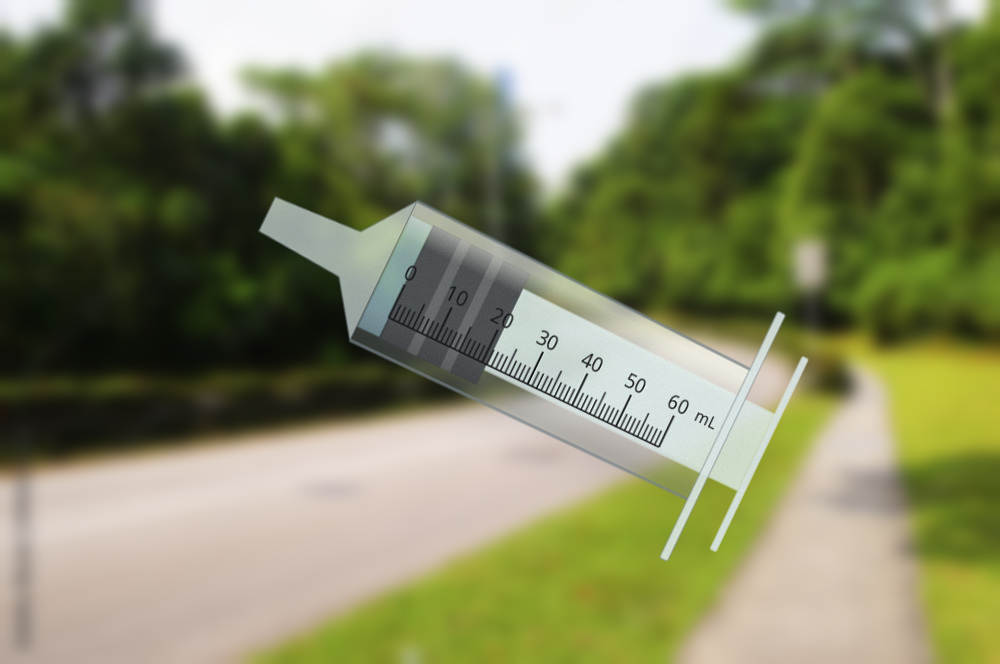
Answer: 0 mL
